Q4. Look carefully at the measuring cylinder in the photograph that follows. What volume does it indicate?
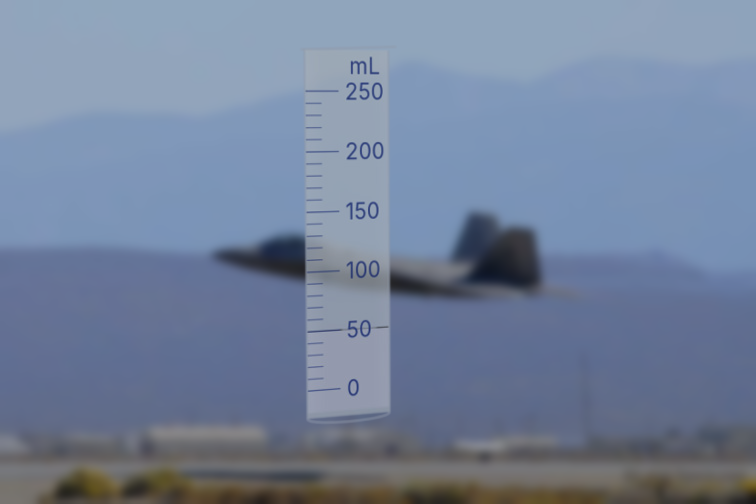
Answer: 50 mL
